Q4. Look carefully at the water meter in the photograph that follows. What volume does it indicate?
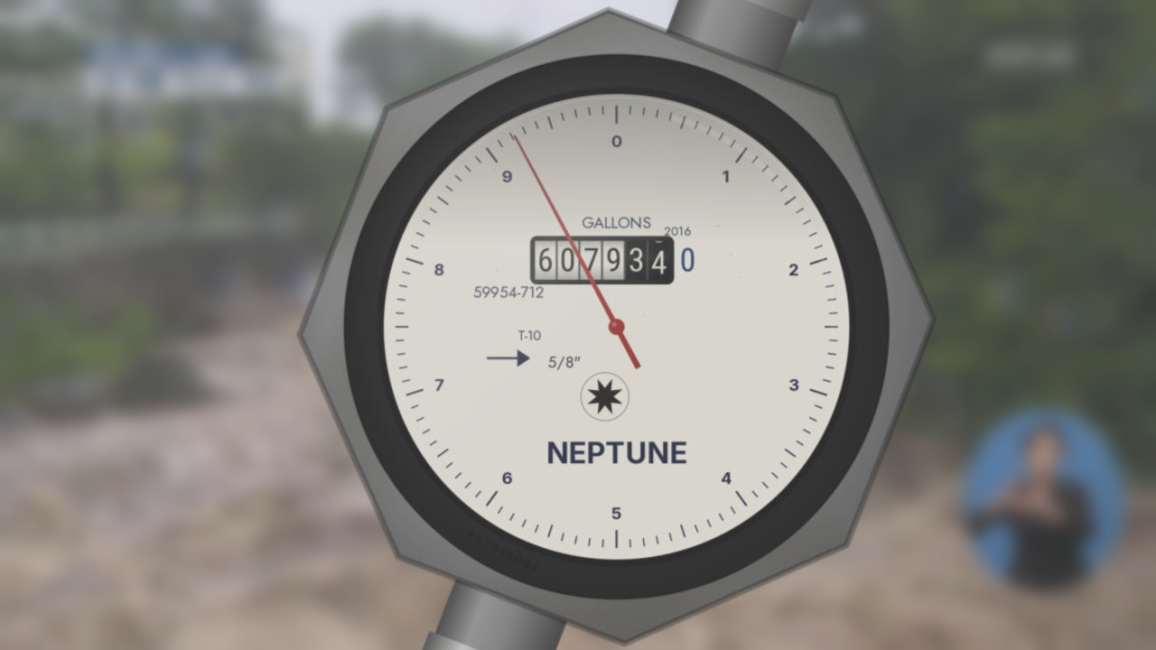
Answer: 6079339.2 gal
